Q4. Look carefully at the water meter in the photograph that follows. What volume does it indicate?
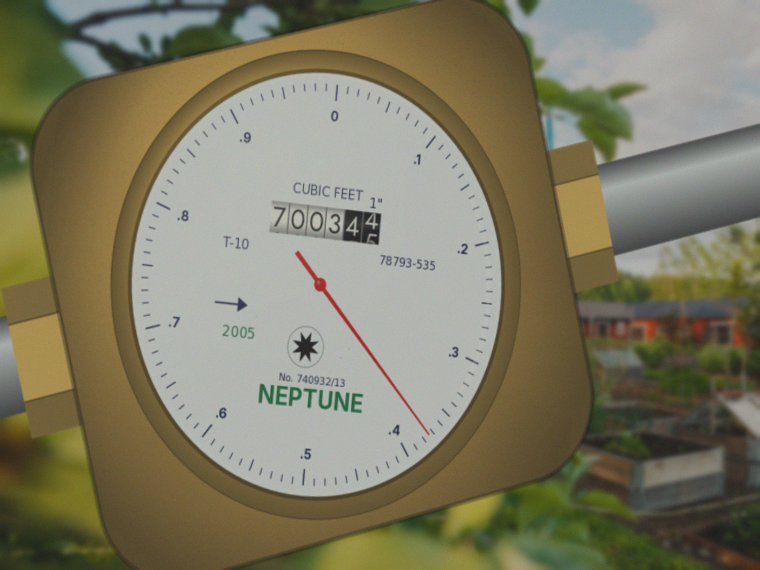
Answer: 700344.37 ft³
